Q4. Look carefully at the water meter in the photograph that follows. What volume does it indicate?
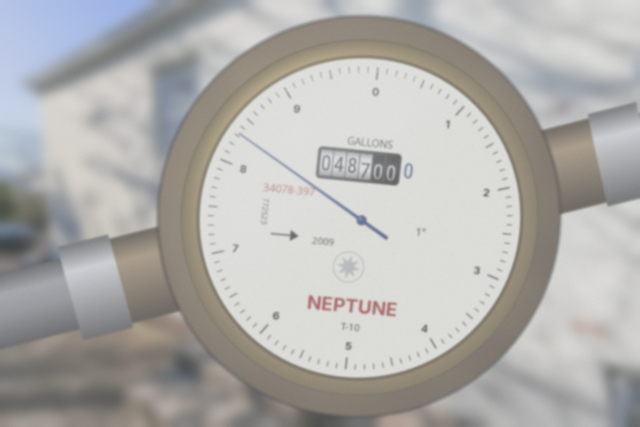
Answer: 486998.3 gal
